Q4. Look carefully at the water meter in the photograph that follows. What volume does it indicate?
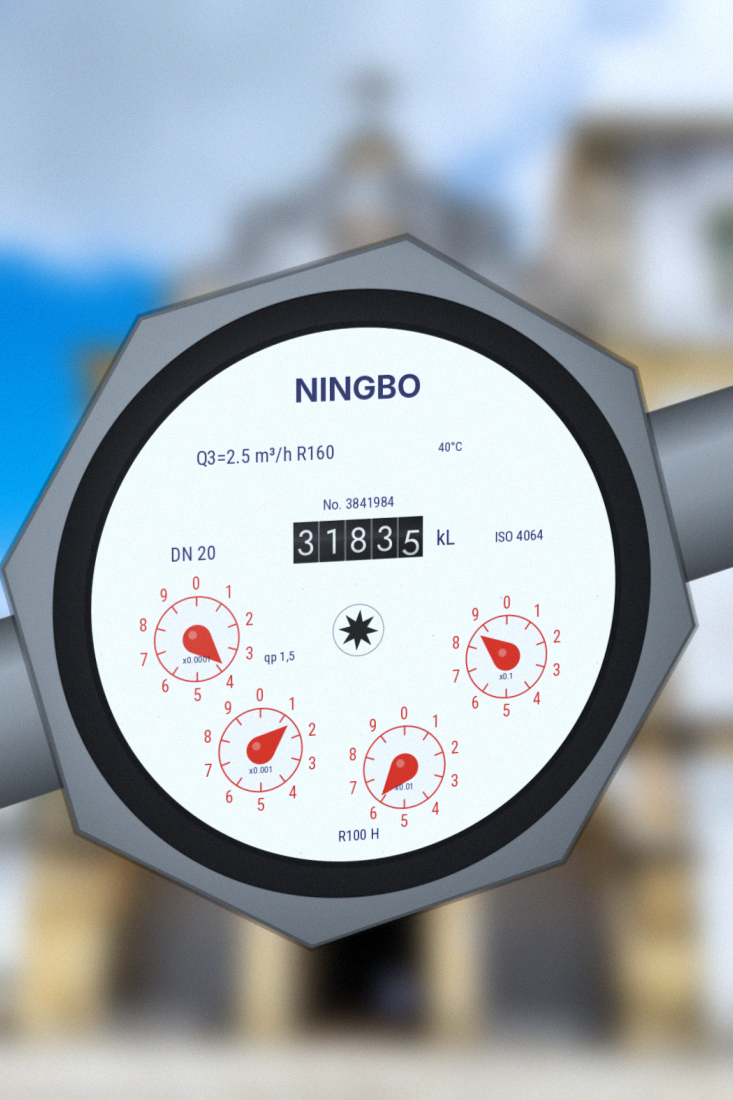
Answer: 31834.8613 kL
